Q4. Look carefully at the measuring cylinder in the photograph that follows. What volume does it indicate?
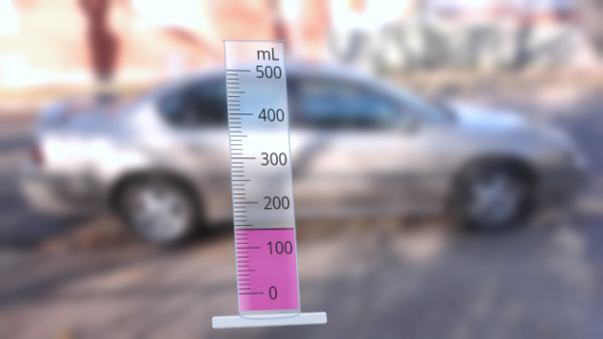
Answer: 140 mL
